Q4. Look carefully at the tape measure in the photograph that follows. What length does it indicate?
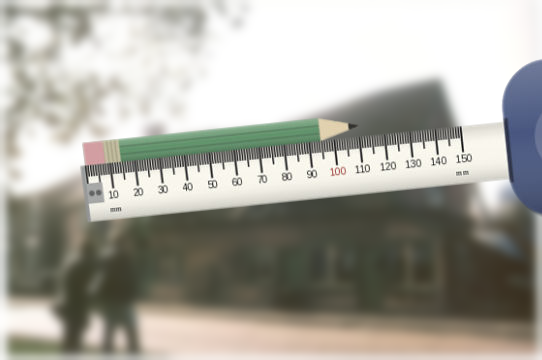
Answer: 110 mm
